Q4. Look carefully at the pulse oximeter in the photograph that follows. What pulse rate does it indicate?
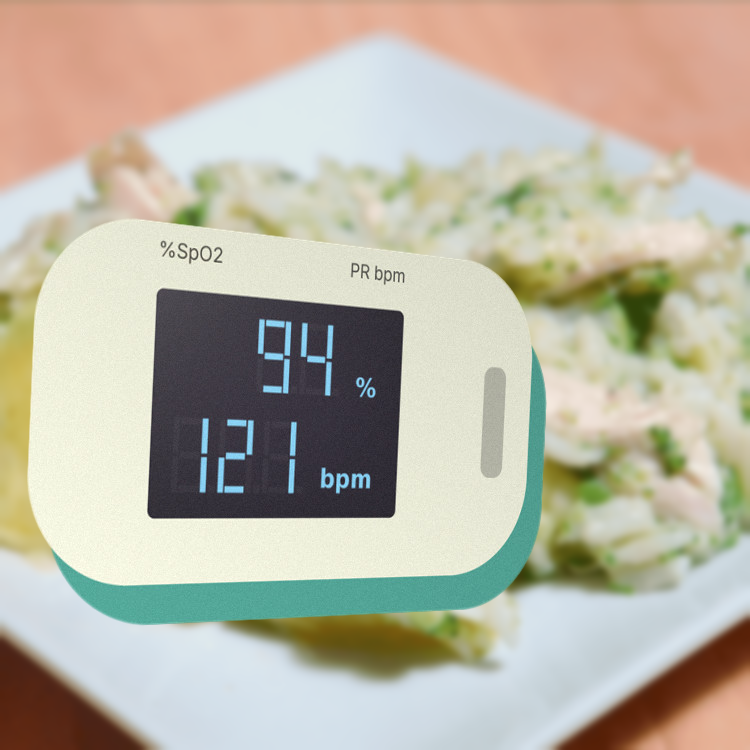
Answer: 121 bpm
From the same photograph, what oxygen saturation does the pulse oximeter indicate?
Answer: 94 %
